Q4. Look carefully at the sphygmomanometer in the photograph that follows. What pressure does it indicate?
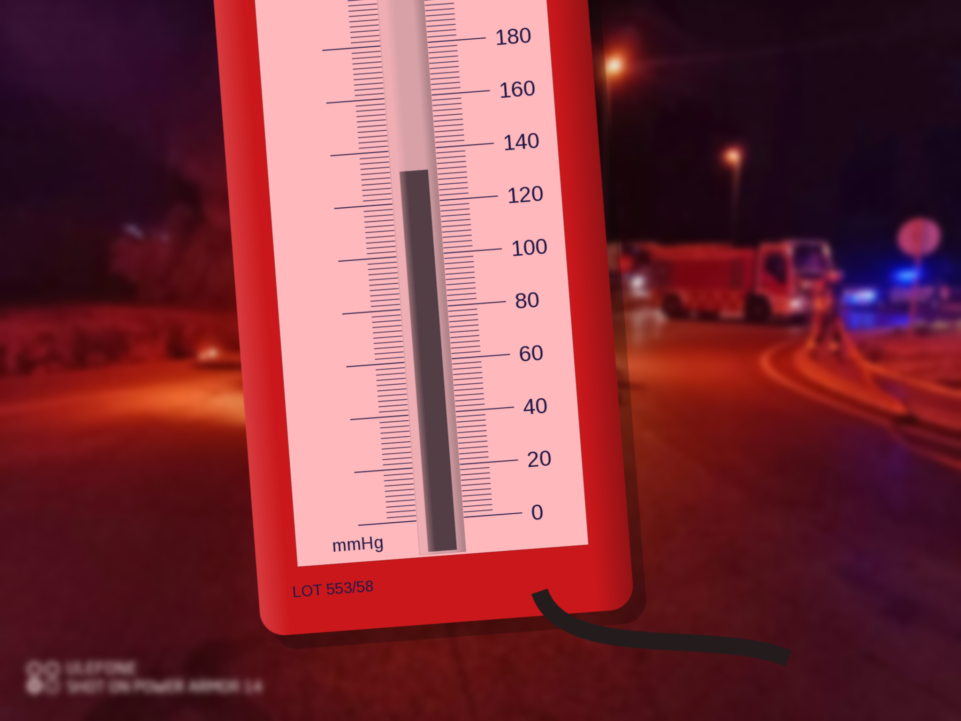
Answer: 132 mmHg
